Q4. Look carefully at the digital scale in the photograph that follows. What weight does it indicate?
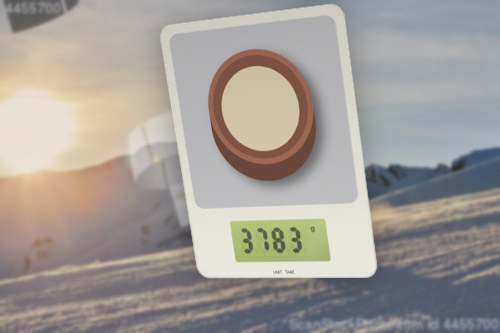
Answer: 3783 g
